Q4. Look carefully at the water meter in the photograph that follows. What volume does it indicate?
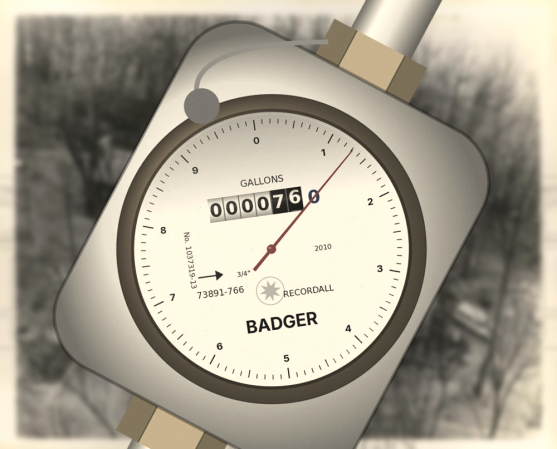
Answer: 761.3 gal
